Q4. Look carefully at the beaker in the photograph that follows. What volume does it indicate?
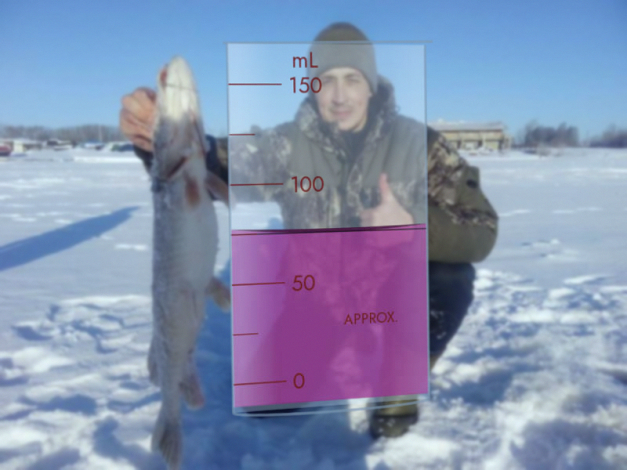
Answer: 75 mL
